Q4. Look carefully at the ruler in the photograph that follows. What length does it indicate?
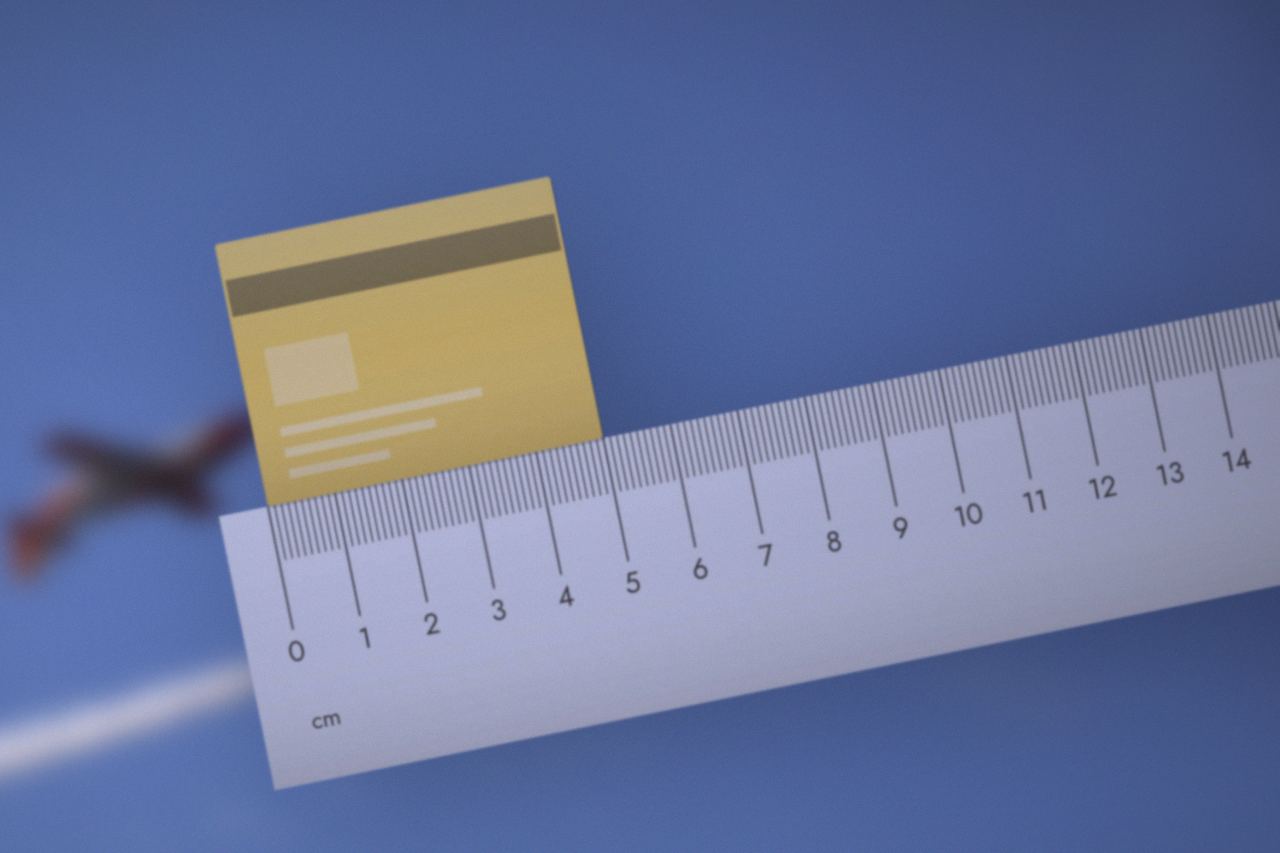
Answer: 5 cm
